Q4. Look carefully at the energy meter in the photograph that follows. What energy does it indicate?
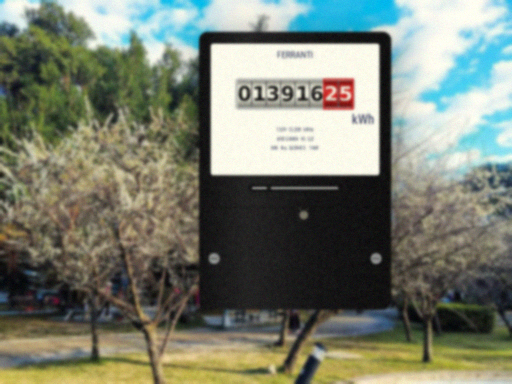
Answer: 13916.25 kWh
